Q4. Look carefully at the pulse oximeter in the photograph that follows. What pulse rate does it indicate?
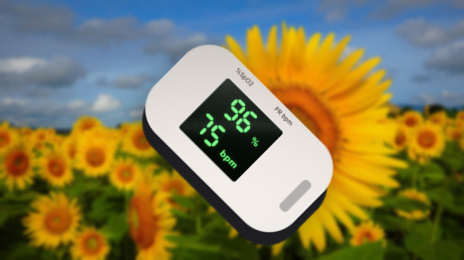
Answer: 75 bpm
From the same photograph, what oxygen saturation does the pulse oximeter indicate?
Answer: 96 %
